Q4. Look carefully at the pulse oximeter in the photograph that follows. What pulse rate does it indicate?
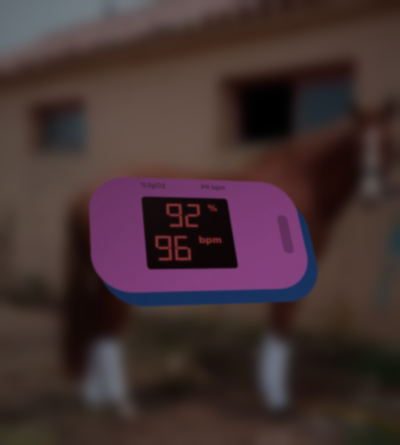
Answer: 96 bpm
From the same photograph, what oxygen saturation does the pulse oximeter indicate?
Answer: 92 %
